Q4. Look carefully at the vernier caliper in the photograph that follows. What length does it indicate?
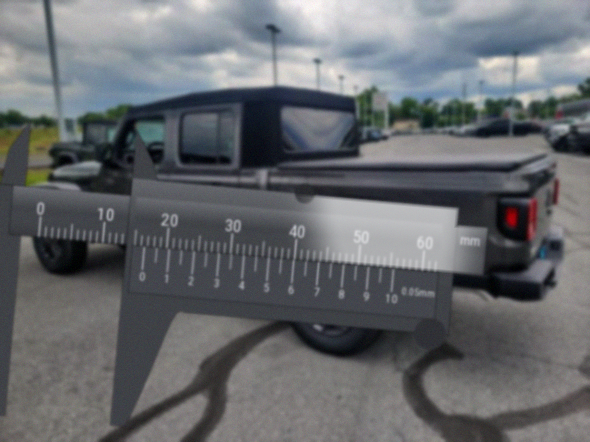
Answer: 16.5 mm
